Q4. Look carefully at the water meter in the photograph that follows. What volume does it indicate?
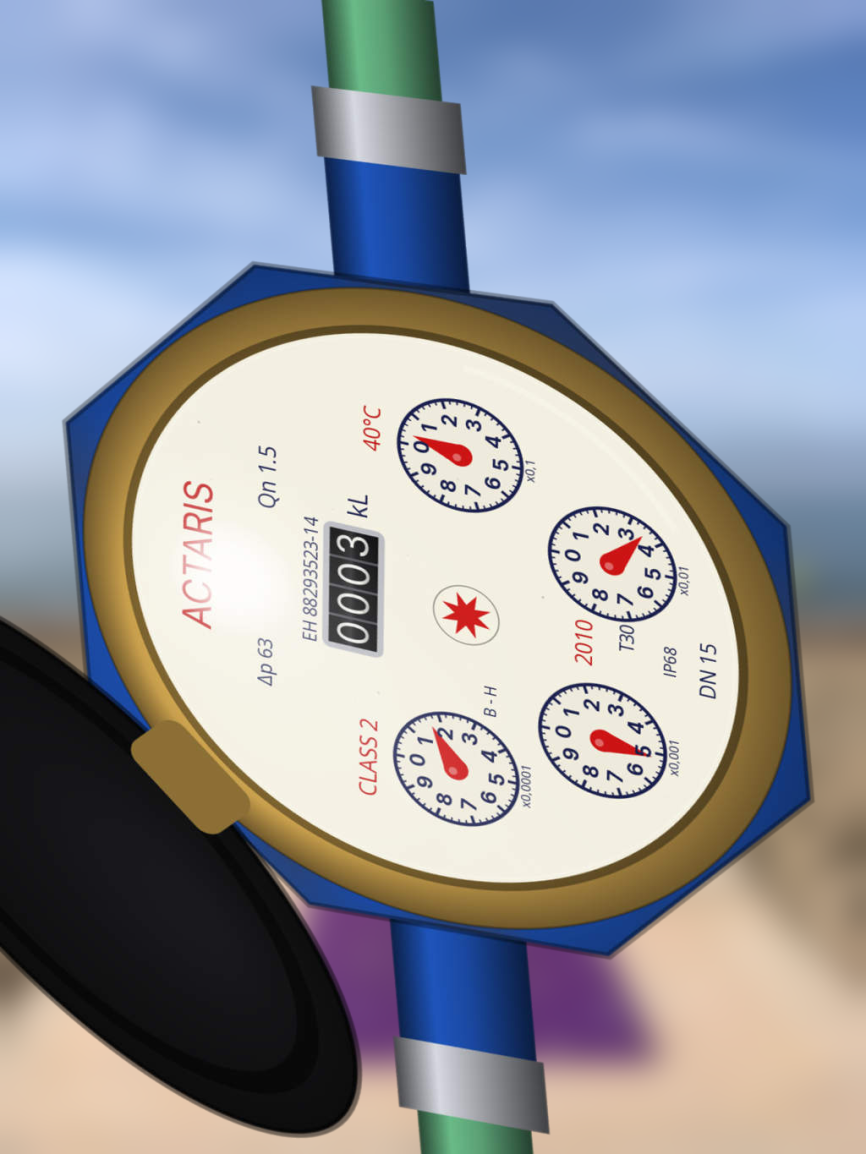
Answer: 3.0351 kL
